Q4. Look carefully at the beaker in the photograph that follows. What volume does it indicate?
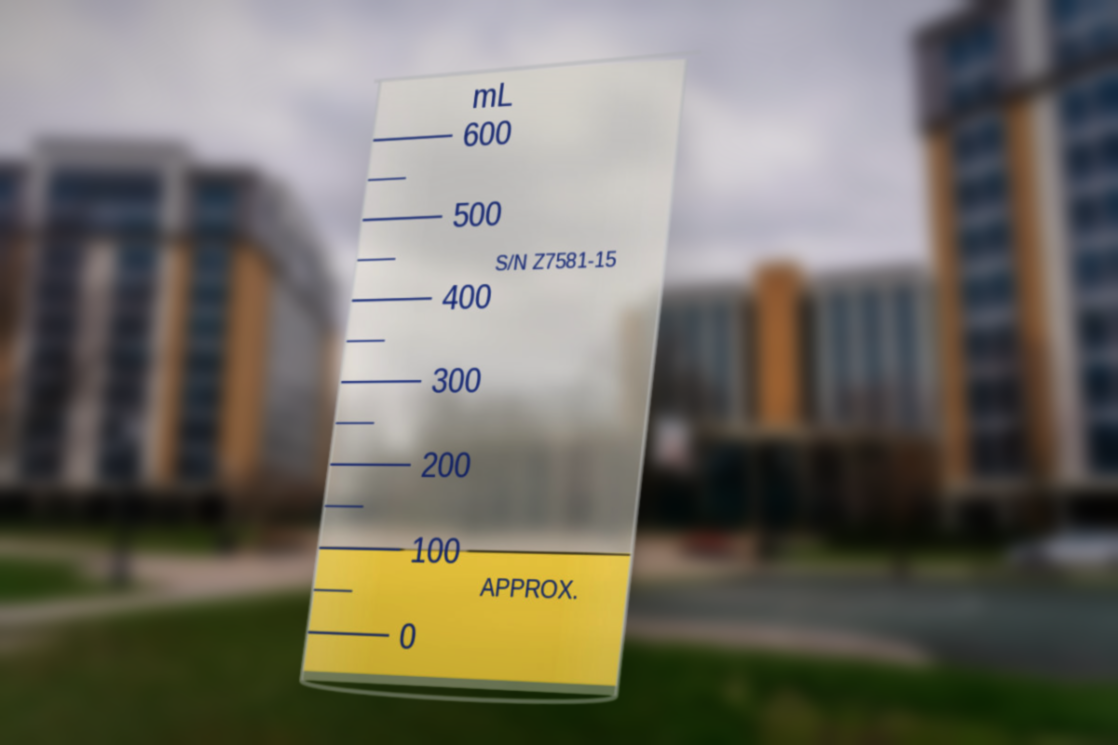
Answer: 100 mL
